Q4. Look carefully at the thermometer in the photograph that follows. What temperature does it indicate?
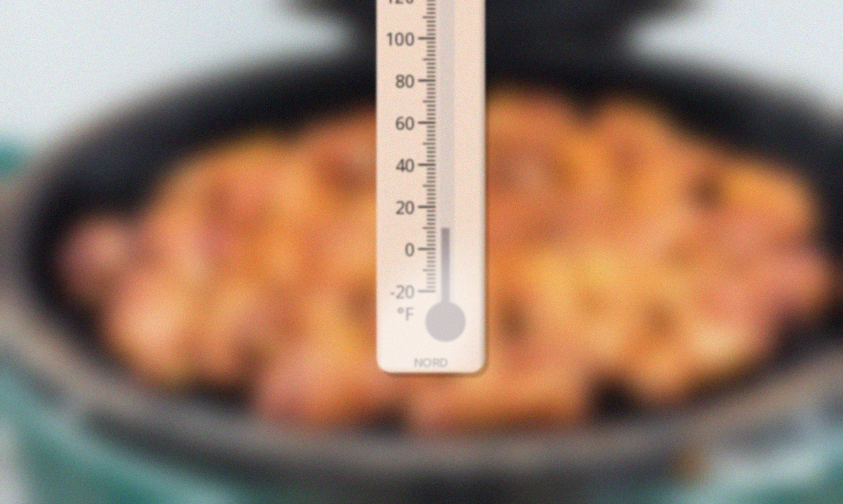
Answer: 10 °F
